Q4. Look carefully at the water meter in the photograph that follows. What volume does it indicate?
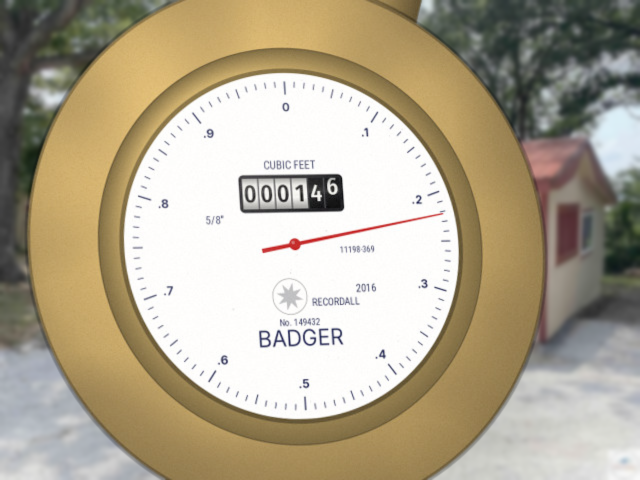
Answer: 146.22 ft³
